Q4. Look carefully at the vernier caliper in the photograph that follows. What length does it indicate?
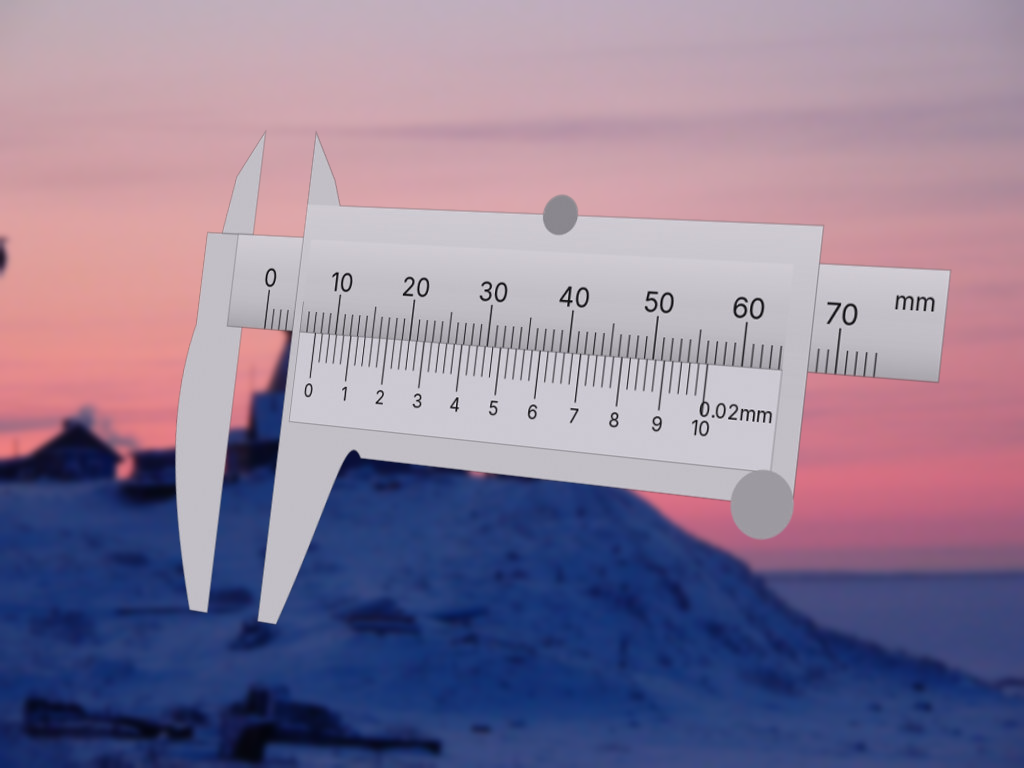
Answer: 7.2 mm
